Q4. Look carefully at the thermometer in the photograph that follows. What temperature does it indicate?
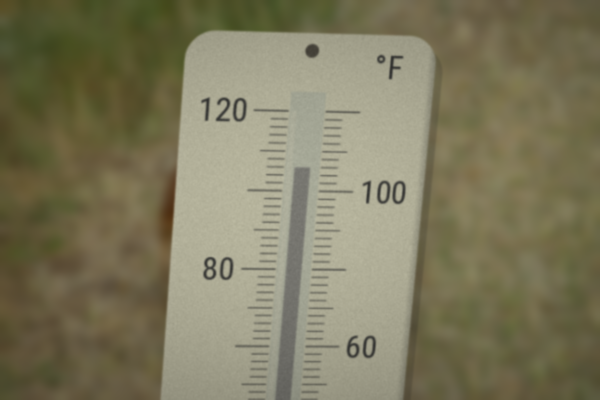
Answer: 106 °F
